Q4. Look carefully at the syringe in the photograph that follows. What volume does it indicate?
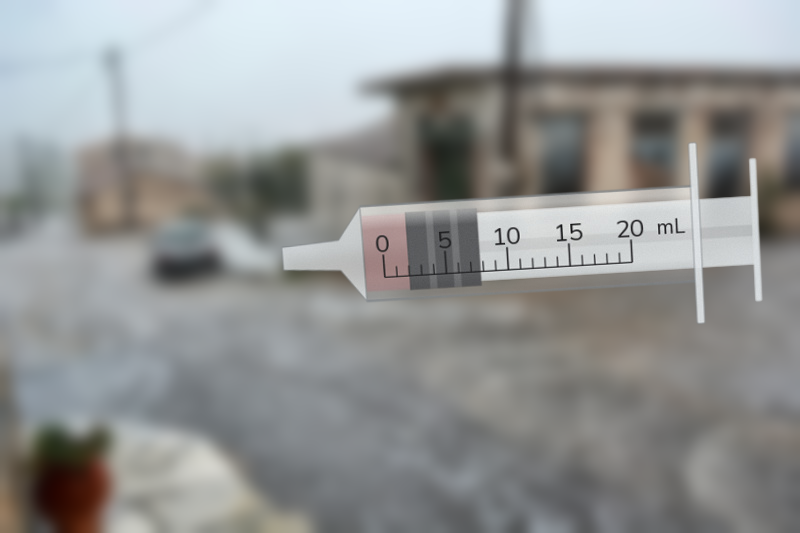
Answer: 2 mL
